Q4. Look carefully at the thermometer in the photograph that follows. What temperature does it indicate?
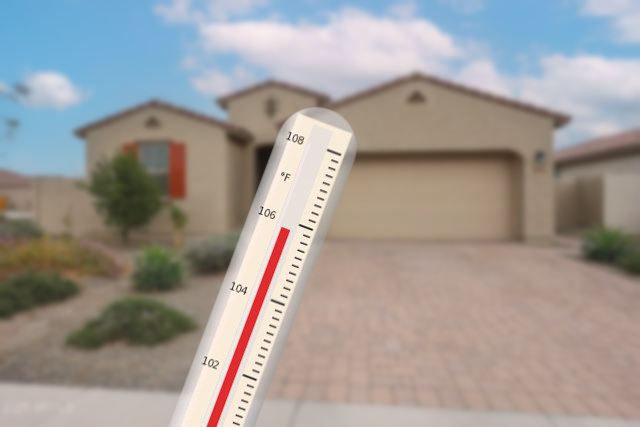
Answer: 105.8 °F
